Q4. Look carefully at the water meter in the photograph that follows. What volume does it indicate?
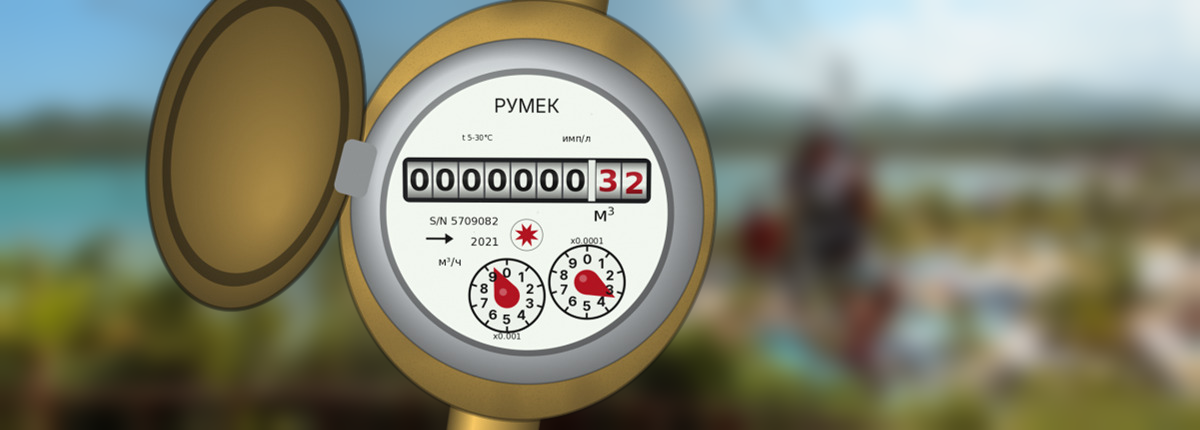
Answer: 0.3193 m³
